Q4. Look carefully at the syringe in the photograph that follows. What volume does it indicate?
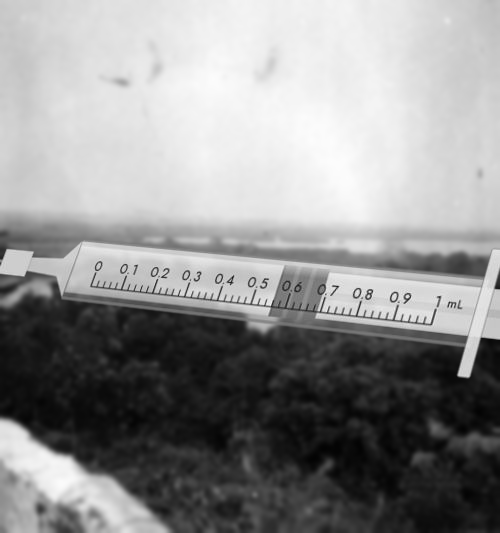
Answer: 0.56 mL
